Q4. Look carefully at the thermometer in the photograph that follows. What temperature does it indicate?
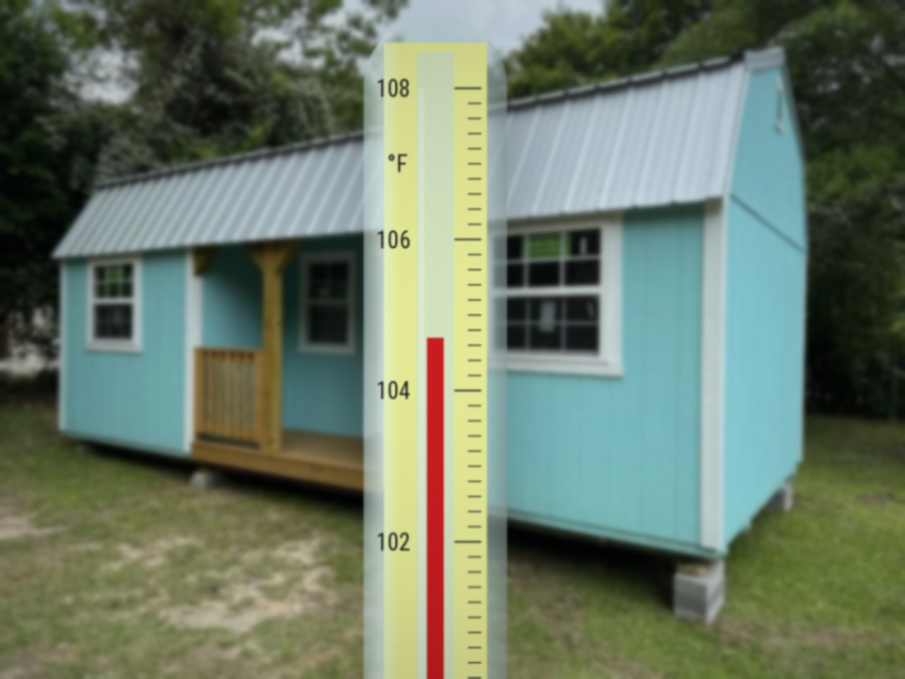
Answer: 104.7 °F
